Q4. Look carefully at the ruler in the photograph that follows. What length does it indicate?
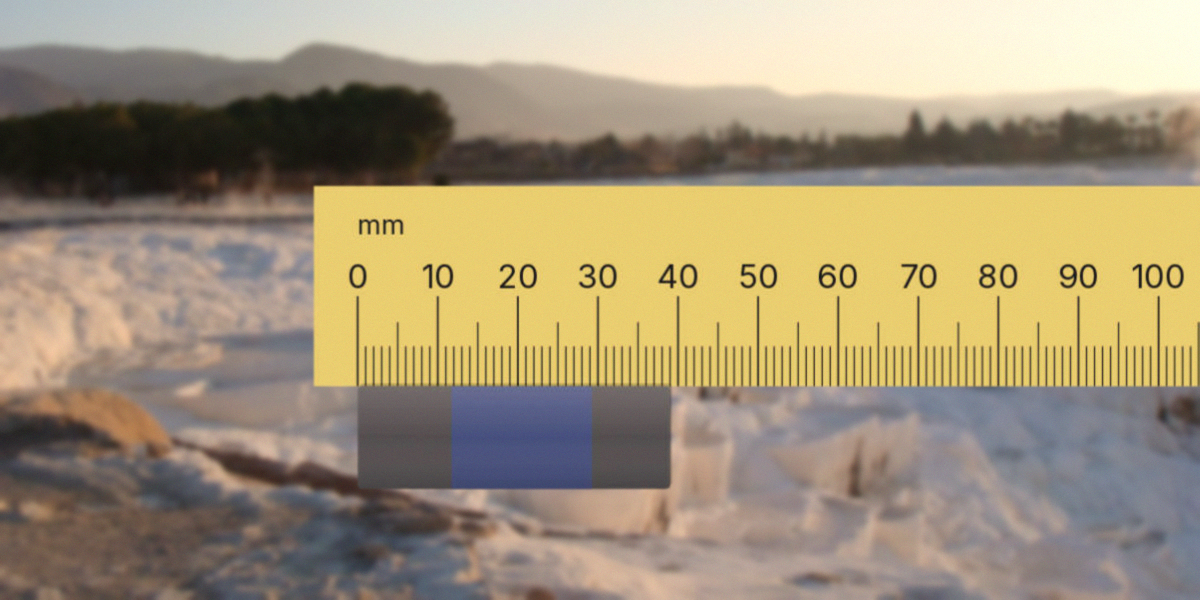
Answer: 39 mm
